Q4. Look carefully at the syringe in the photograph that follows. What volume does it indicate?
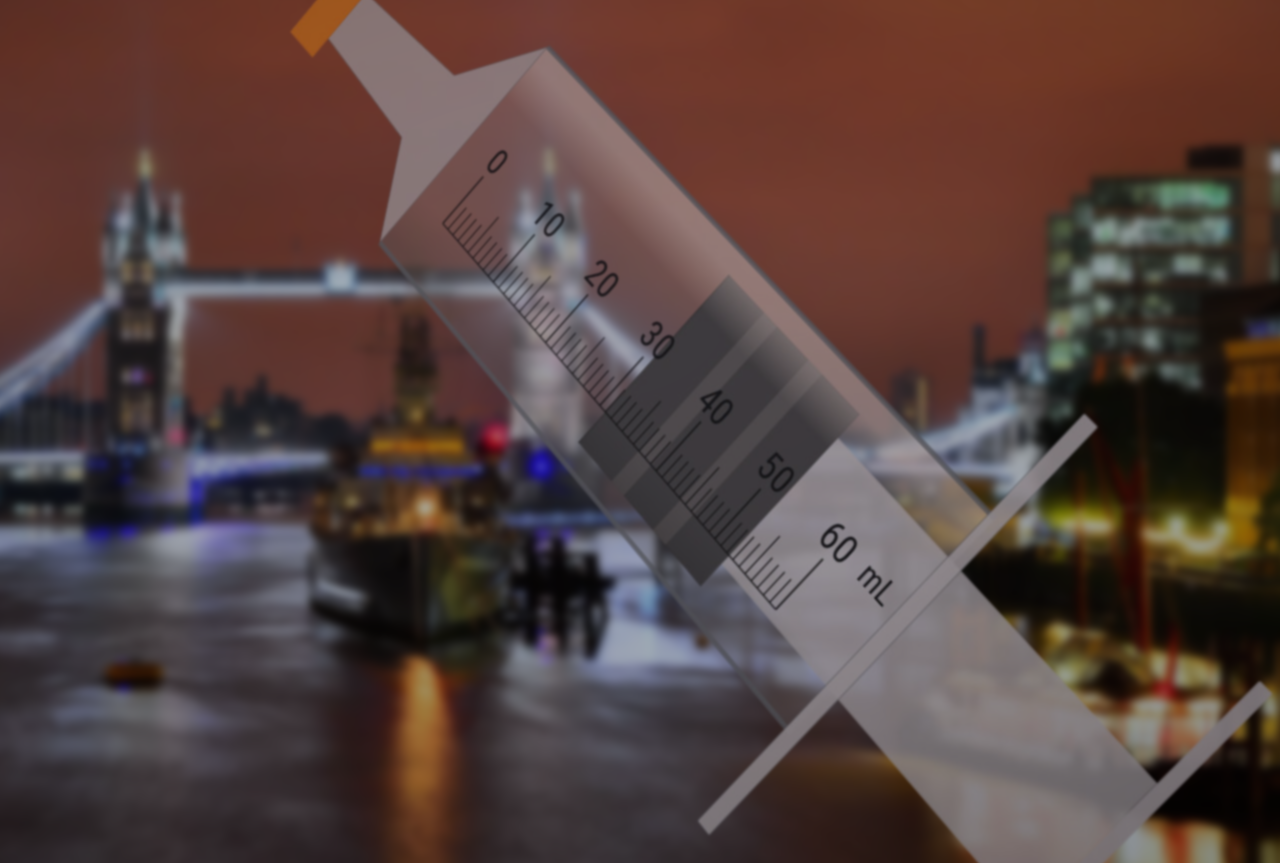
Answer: 31 mL
